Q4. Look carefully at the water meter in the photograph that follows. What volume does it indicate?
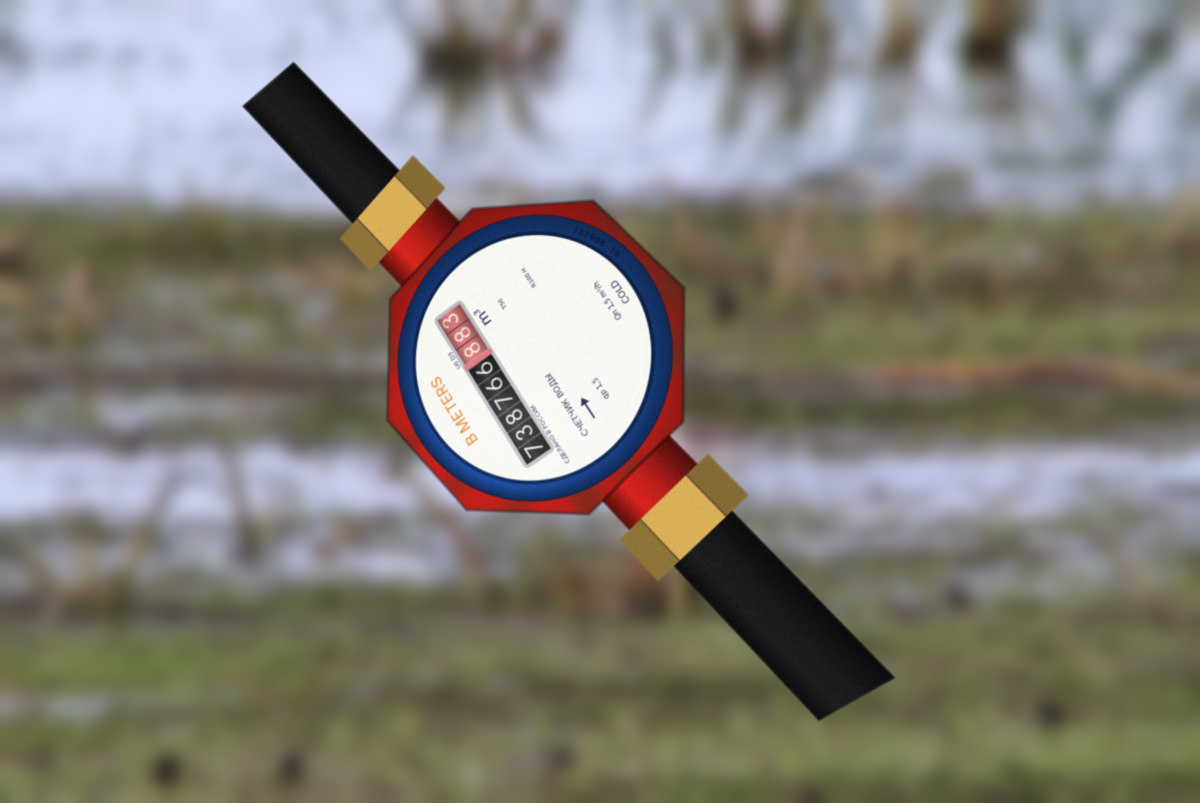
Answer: 738766.883 m³
